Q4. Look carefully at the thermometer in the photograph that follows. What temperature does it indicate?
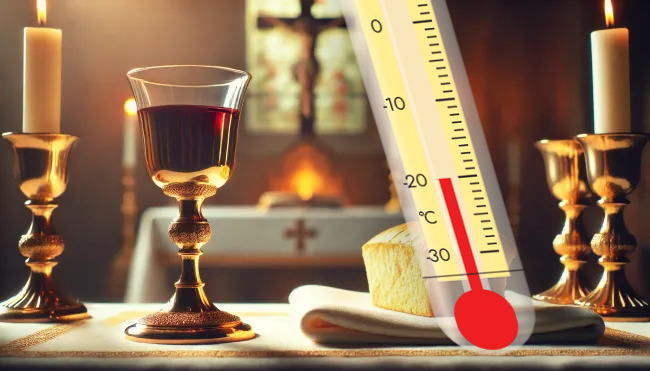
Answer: -20 °C
